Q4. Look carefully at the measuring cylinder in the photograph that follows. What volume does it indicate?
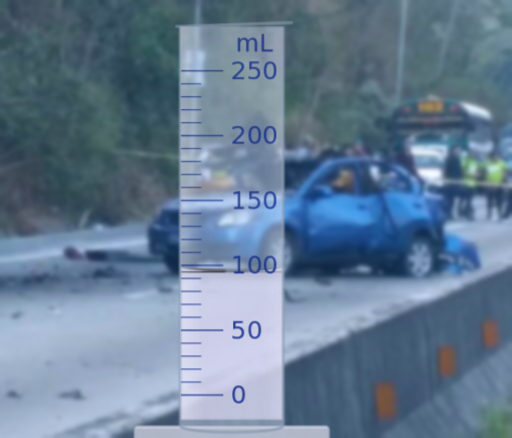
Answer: 95 mL
